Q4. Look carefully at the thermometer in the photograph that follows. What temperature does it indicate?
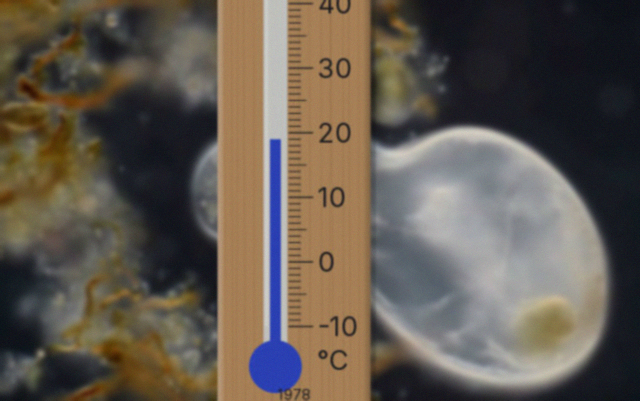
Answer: 19 °C
